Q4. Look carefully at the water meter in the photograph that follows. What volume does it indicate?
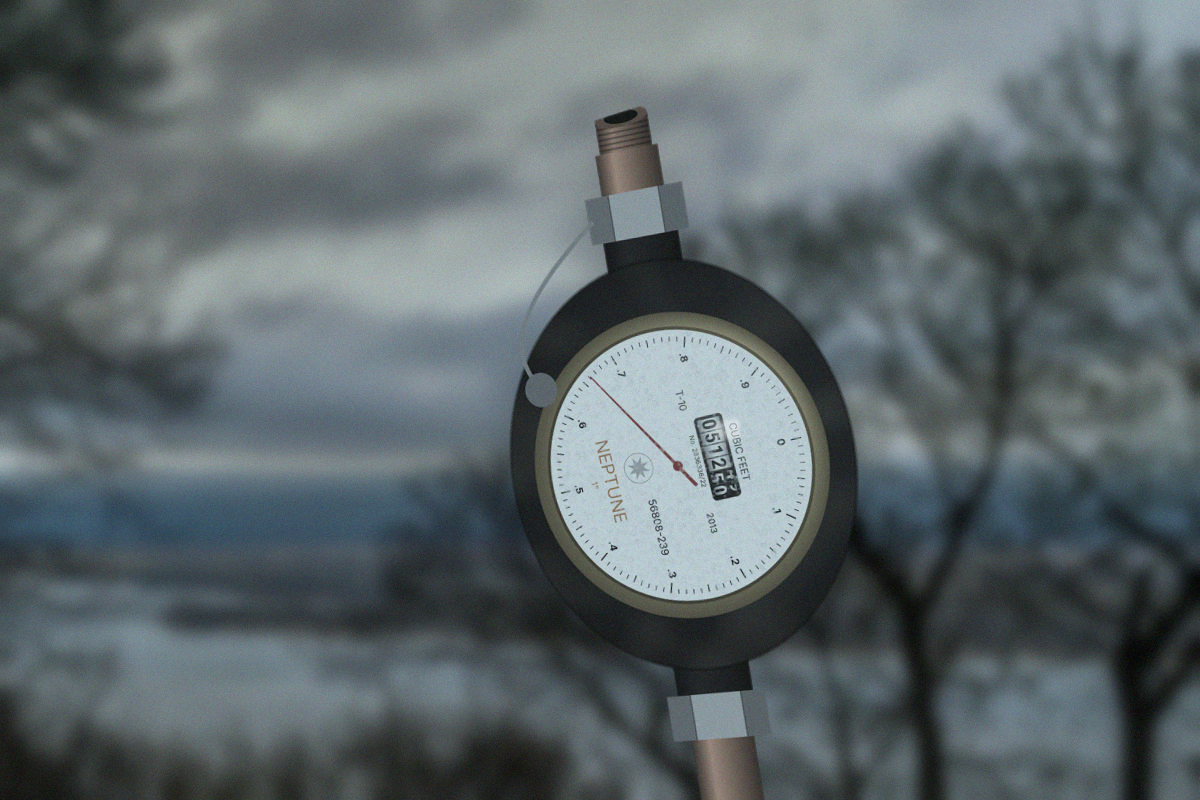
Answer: 51249.66 ft³
